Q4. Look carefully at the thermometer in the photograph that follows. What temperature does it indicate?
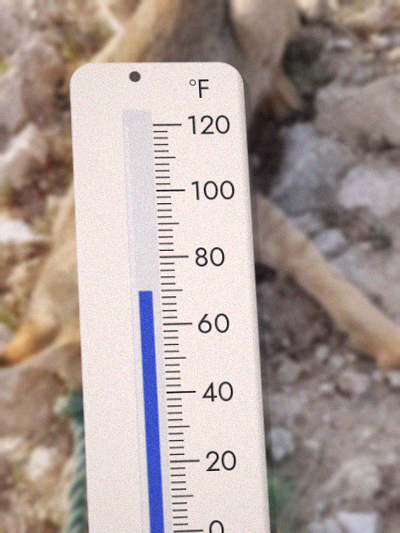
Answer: 70 °F
